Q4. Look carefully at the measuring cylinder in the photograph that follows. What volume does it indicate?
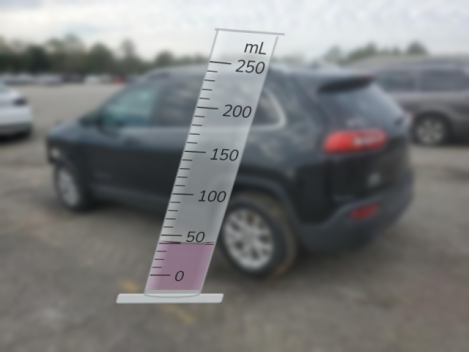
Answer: 40 mL
